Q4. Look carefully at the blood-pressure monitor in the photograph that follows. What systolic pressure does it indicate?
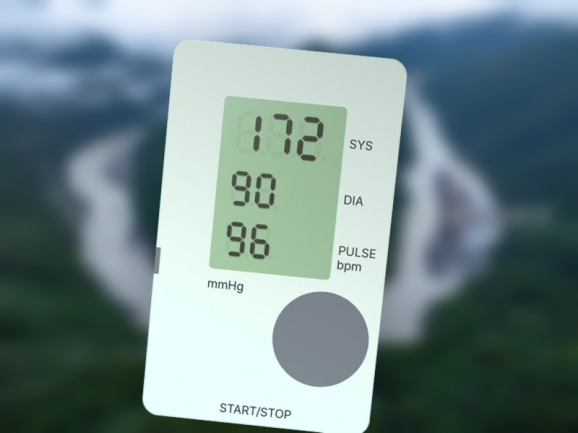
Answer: 172 mmHg
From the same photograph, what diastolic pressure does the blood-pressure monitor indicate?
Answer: 90 mmHg
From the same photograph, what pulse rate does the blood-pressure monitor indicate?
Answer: 96 bpm
